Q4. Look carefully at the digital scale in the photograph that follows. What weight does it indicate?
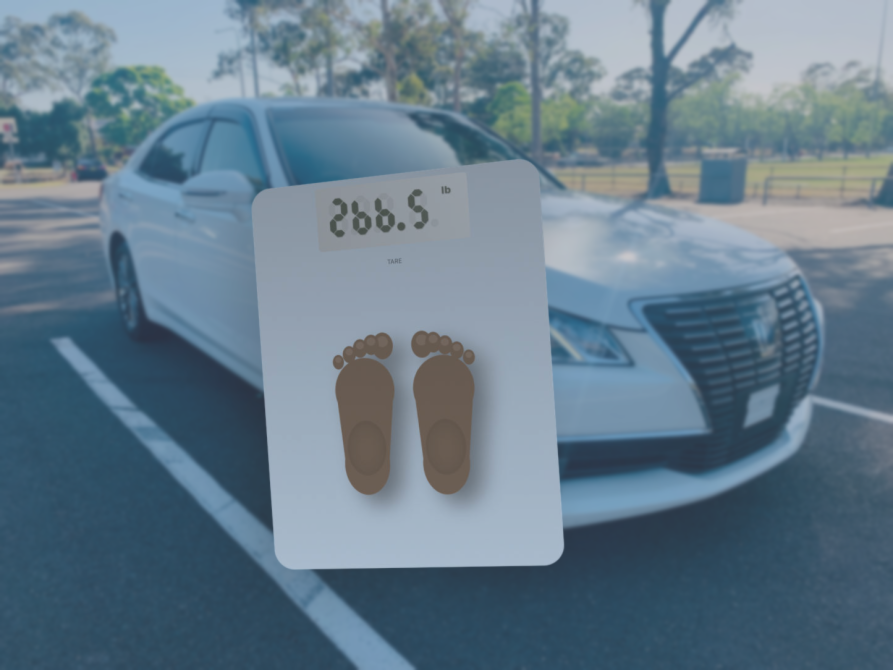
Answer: 266.5 lb
